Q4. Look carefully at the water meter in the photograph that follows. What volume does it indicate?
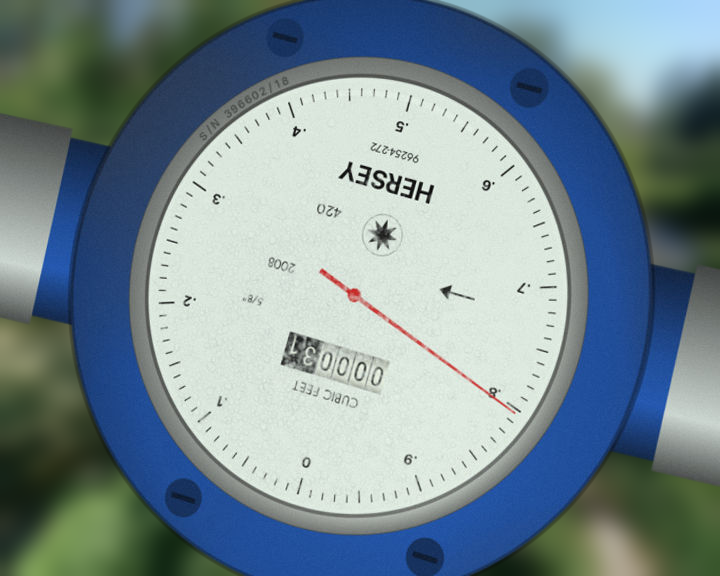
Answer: 30.80 ft³
